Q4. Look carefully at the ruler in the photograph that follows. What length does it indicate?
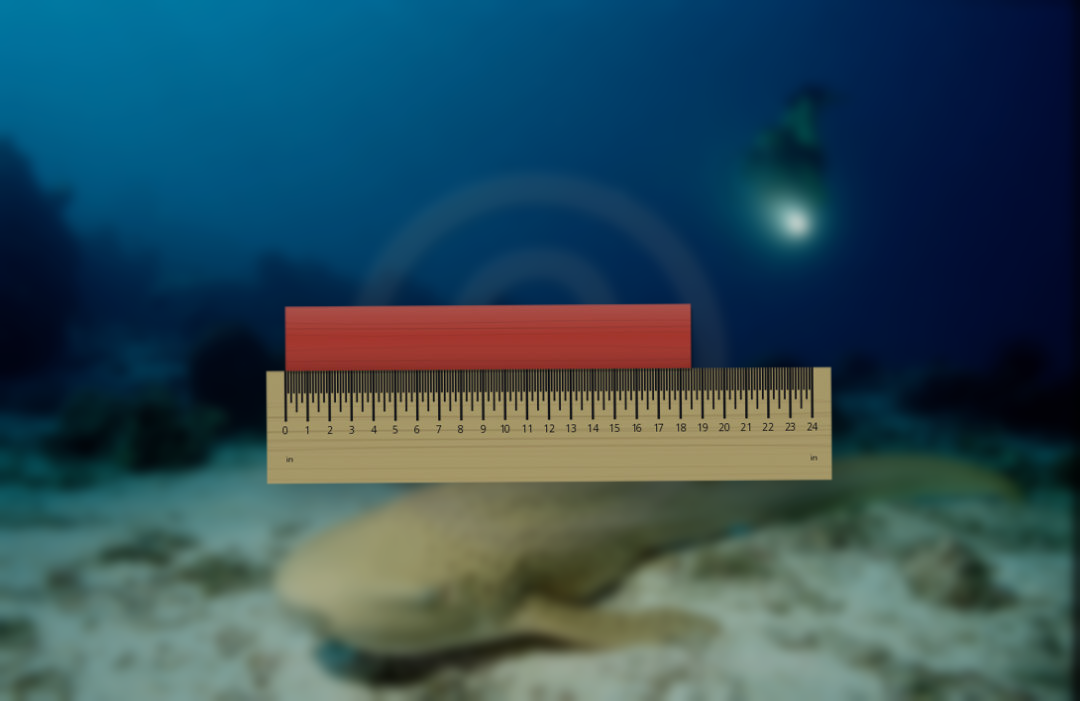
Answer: 18.5 in
